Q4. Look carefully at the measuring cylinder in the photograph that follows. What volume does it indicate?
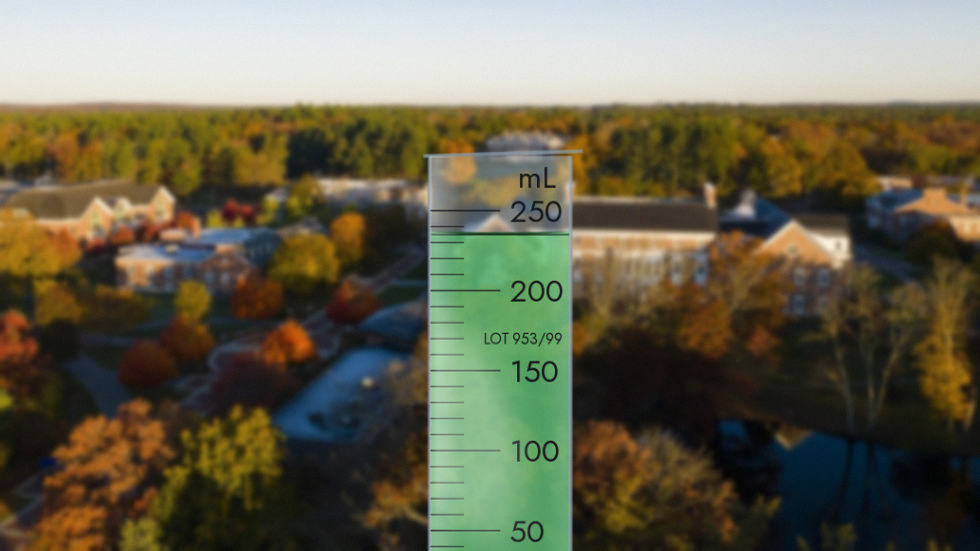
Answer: 235 mL
